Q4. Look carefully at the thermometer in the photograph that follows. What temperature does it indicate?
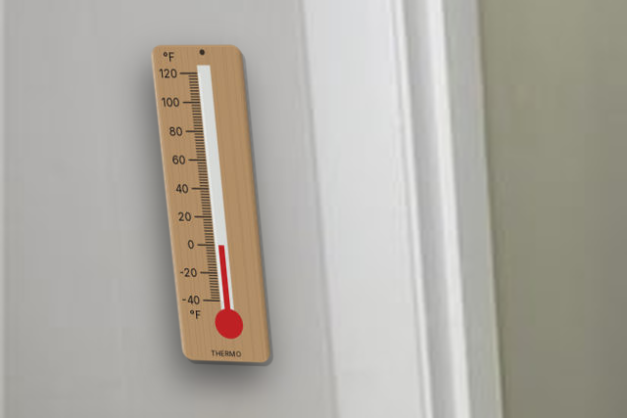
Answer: 0 °F
